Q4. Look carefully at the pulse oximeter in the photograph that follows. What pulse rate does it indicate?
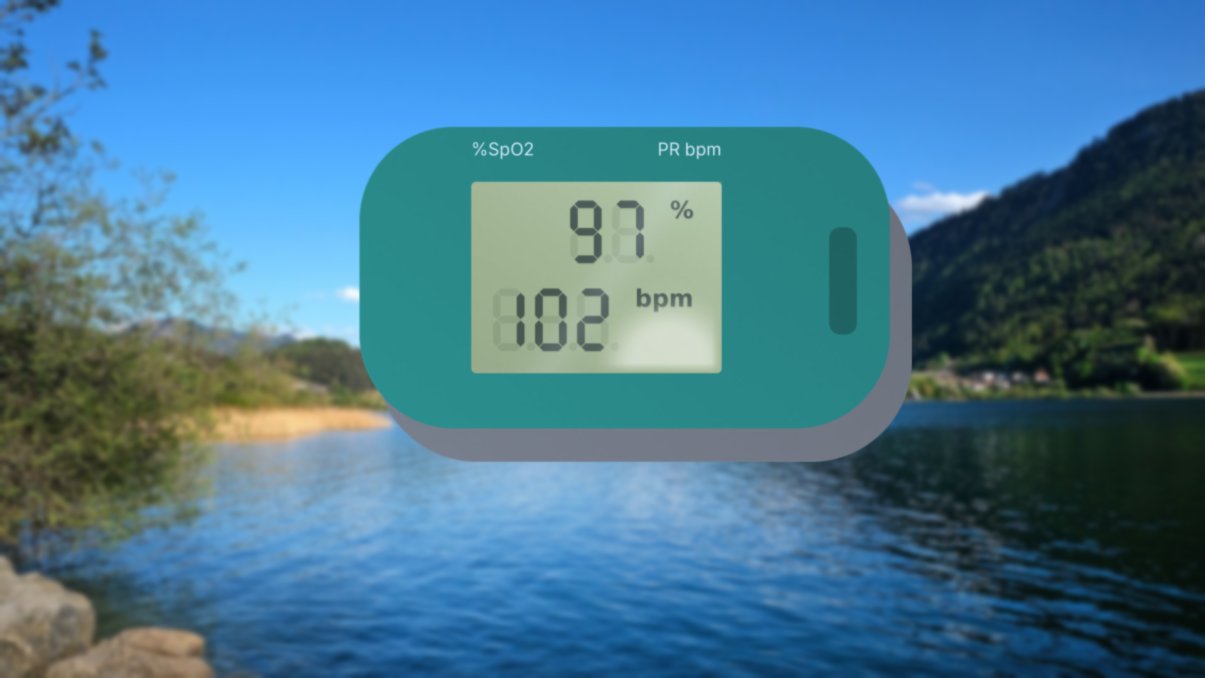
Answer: 102 bpm
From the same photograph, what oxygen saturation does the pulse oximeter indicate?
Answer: 97 %
